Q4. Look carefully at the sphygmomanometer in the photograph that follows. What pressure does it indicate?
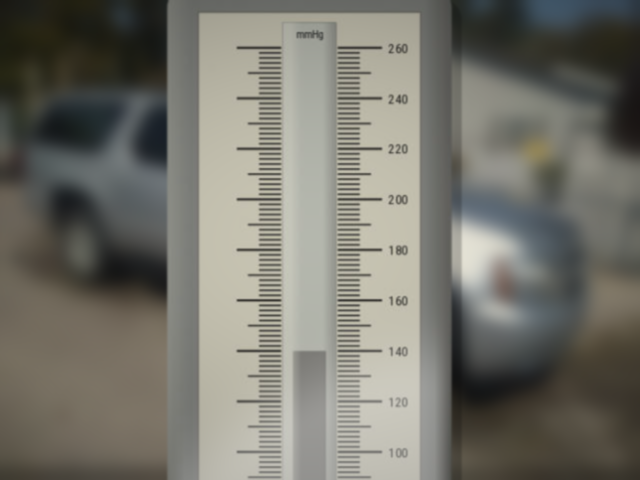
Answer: 140 mmHg
